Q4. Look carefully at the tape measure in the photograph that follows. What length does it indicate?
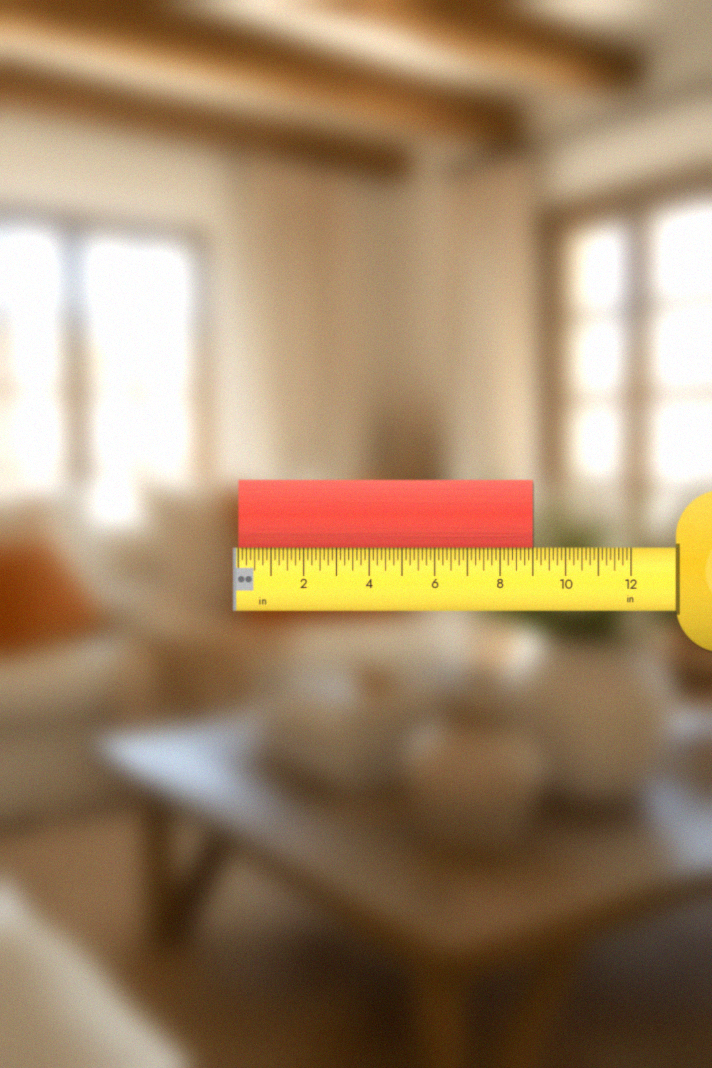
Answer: 9 in
